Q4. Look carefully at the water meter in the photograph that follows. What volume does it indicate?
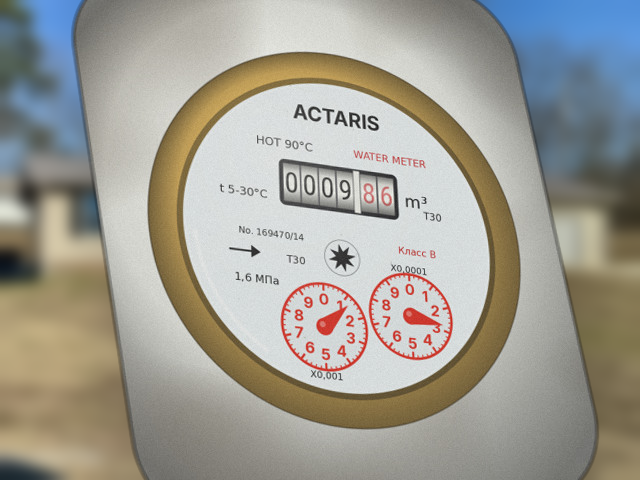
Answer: 9.8612 m³
